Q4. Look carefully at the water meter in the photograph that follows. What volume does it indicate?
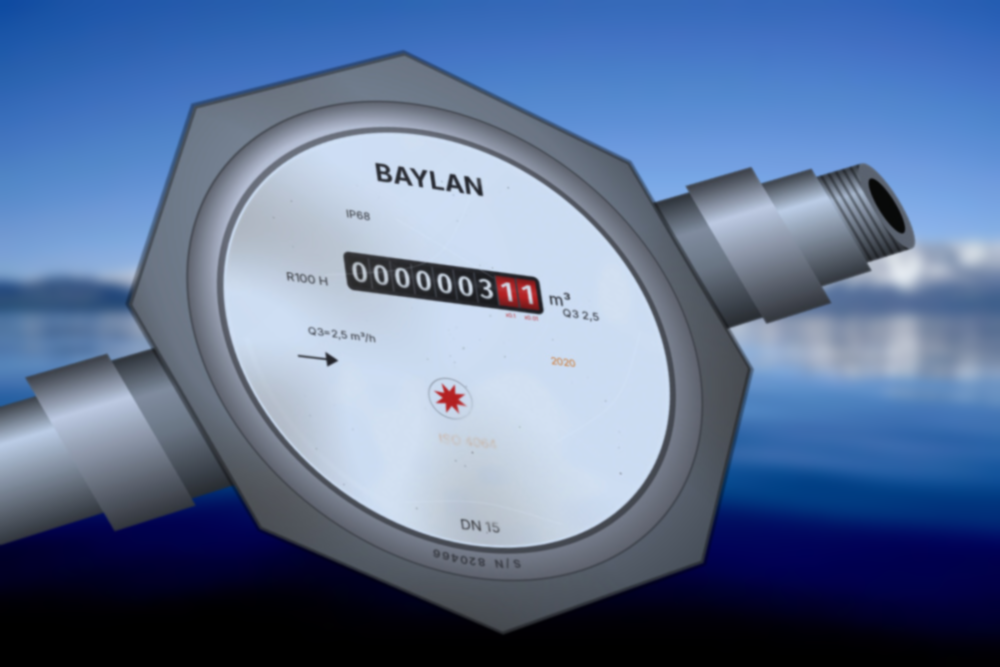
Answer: 3.11 m³
